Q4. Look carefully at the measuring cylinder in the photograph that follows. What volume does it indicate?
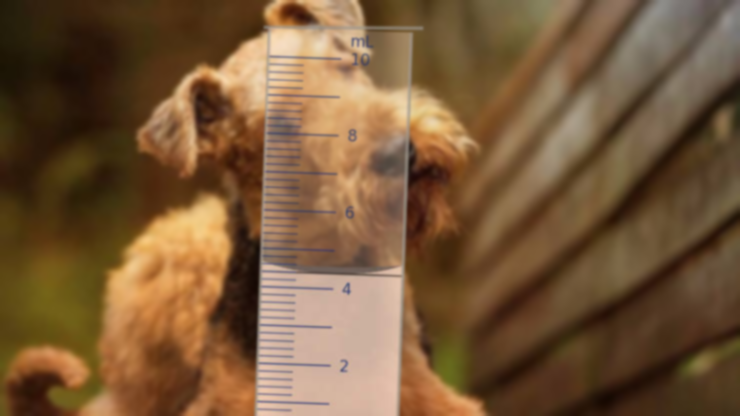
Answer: 4.4 mL
